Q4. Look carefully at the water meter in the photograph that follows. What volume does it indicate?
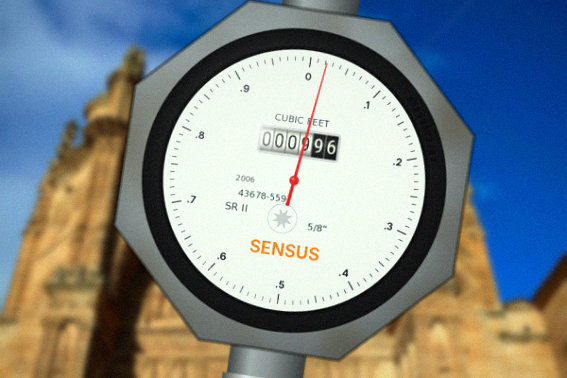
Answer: 996.02 ft³
